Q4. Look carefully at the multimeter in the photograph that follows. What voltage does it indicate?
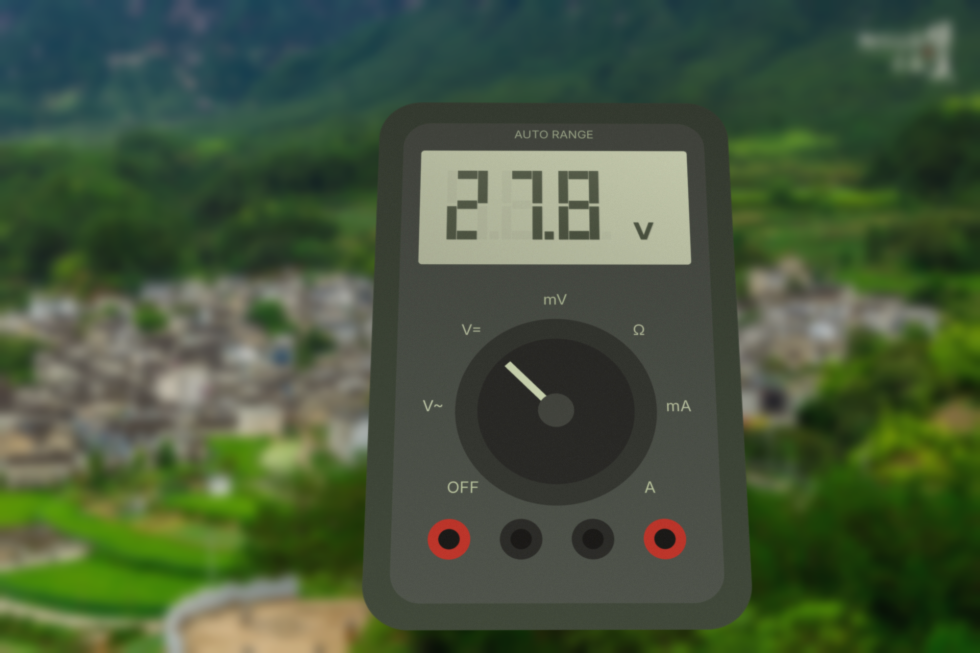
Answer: 27.8 V
